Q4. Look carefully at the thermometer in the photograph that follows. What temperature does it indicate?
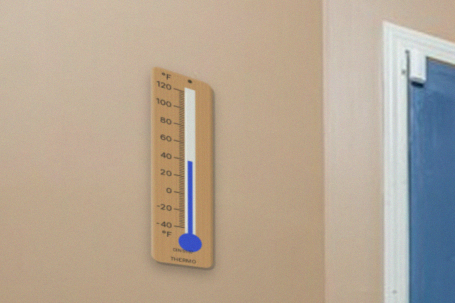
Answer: 40 °F
